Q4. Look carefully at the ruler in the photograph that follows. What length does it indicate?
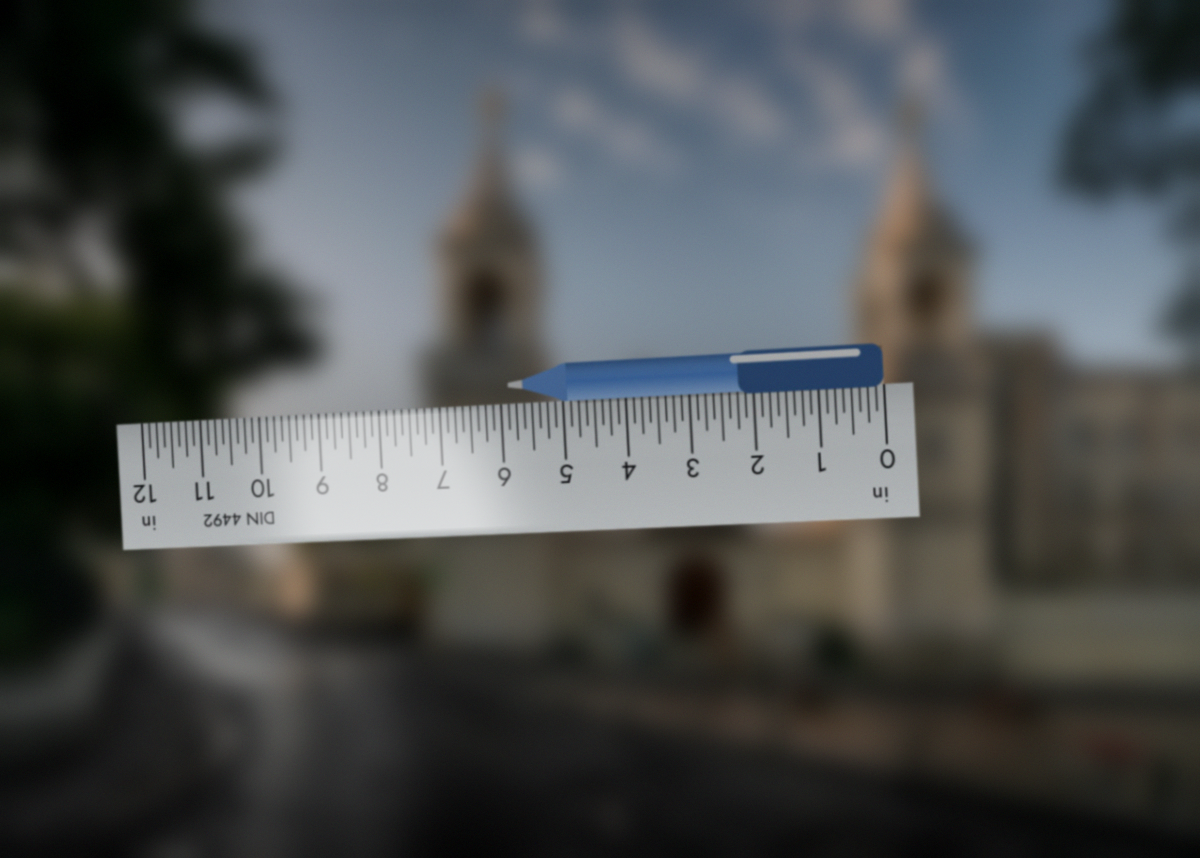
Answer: 5.875 in
